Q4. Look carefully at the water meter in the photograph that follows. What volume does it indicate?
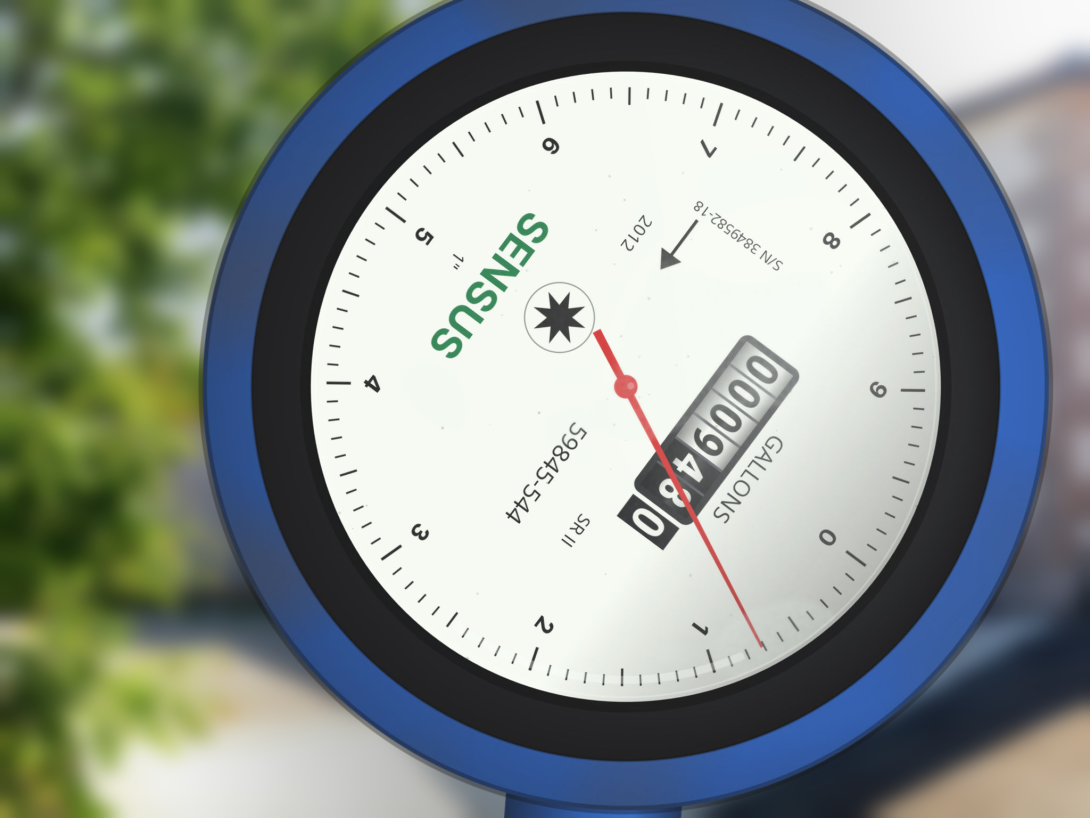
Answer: 9480.7 gal
